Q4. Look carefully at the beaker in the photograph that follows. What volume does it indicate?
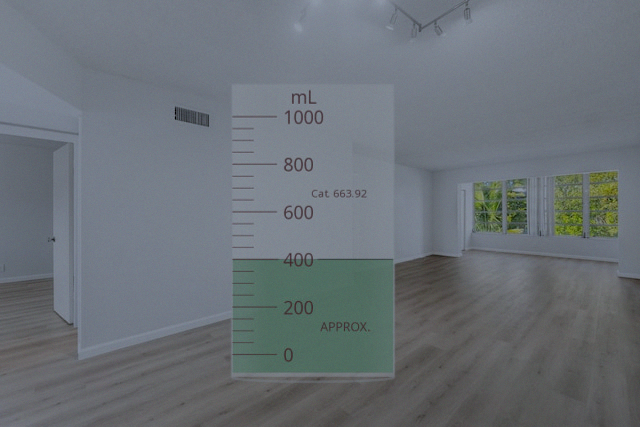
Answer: 400 mL
